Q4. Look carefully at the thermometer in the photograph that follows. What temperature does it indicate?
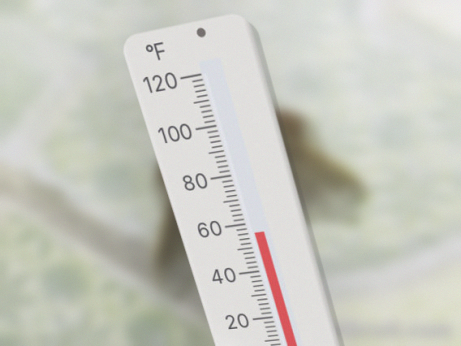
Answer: 56 °F
